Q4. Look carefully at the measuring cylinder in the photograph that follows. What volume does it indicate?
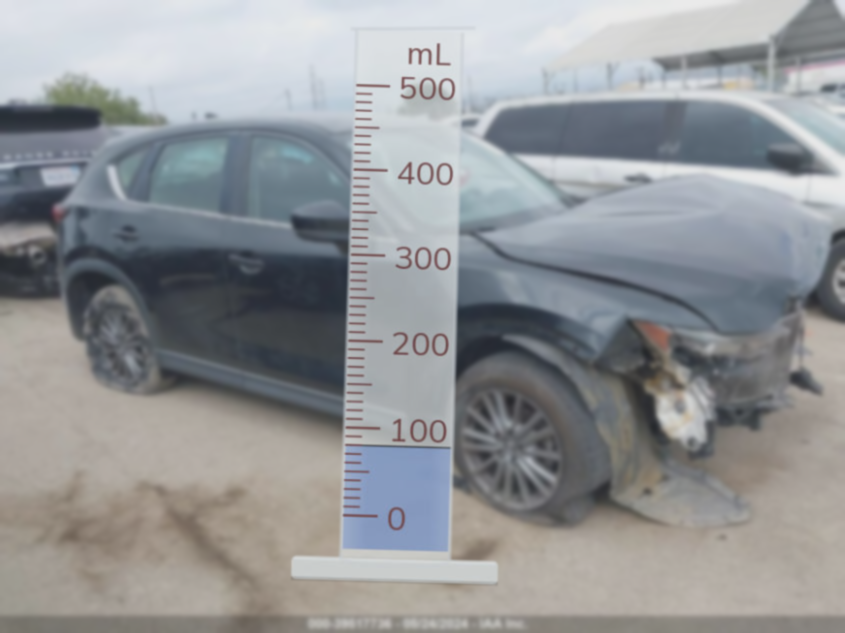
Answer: 80 mL
